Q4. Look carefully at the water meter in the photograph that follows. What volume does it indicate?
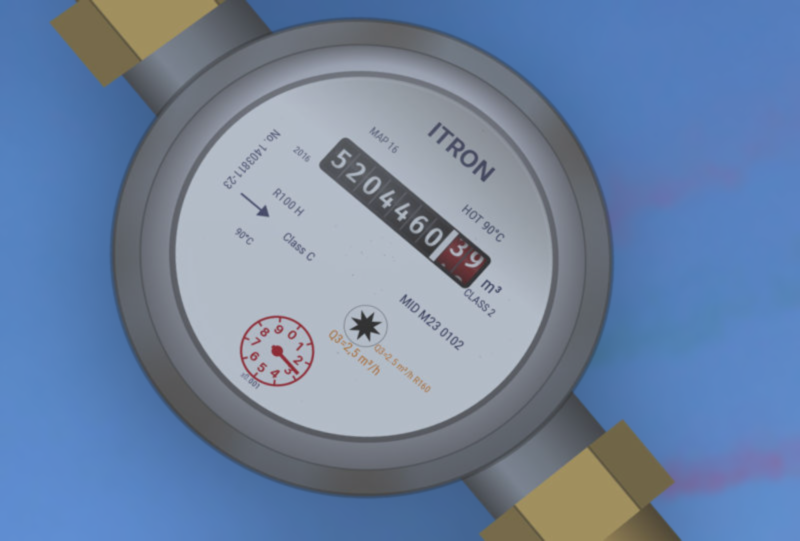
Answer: 5204460.392 m³
